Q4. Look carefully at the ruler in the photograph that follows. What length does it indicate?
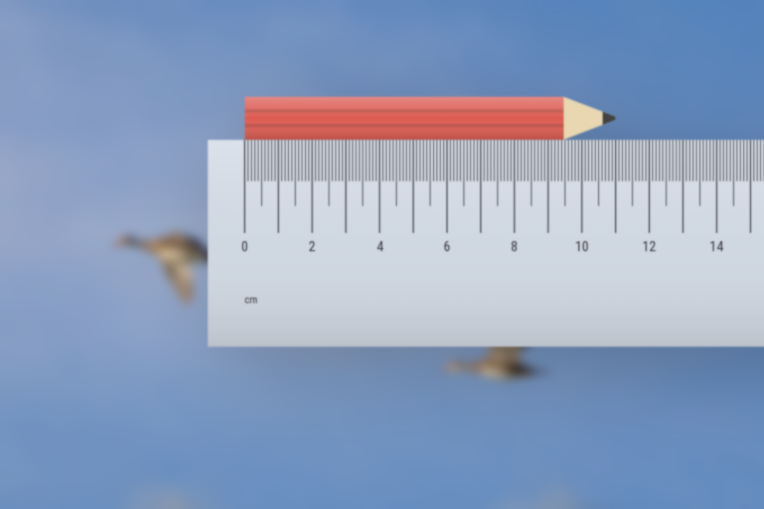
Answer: 11 cm
